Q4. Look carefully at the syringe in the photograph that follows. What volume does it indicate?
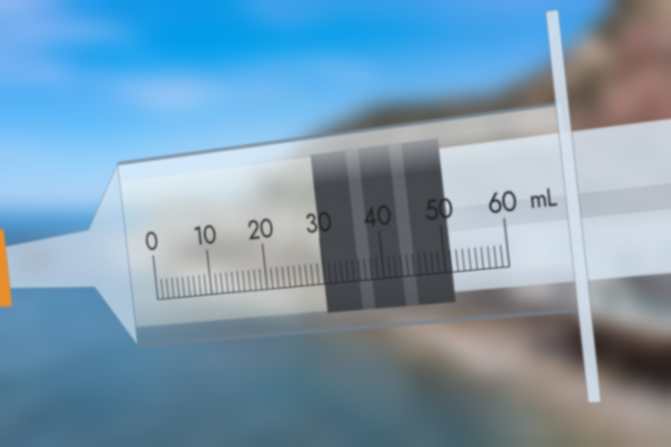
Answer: 30 mL
